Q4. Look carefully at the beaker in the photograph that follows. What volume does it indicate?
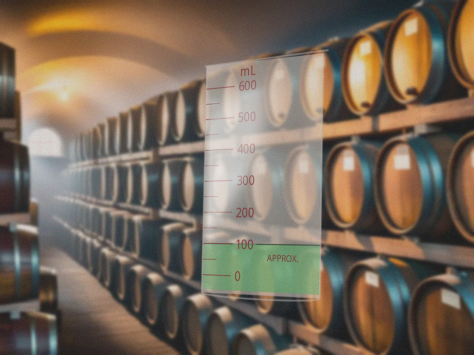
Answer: 100 mL
